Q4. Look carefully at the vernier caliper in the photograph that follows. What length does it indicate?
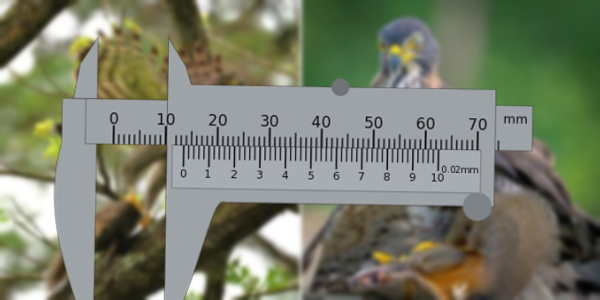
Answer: 13.5 mm
